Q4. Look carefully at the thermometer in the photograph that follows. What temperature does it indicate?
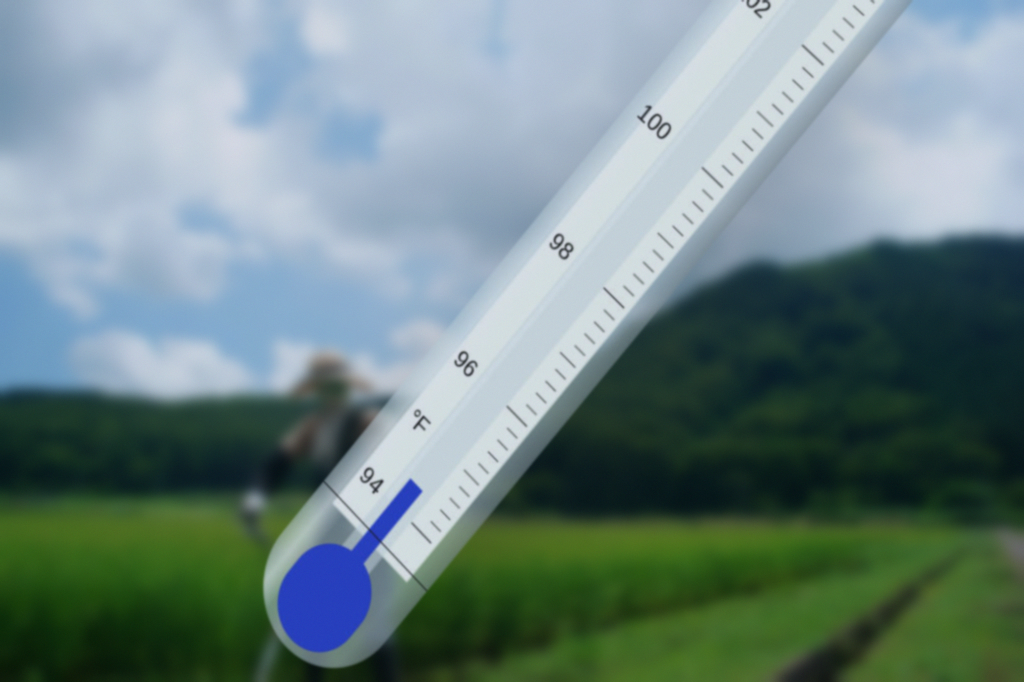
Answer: 94.4 °F
